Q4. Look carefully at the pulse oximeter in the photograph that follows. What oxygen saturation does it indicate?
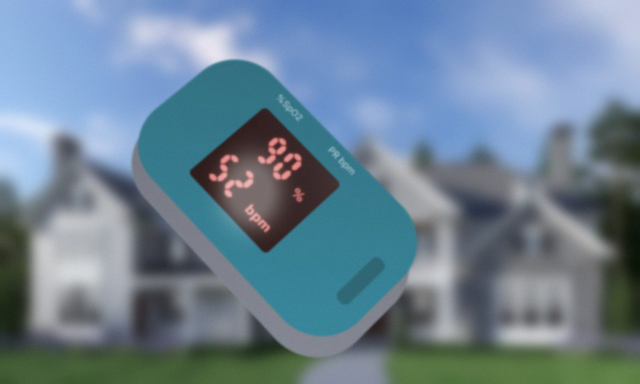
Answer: 90 %
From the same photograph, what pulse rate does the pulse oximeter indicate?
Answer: 52 bpm
